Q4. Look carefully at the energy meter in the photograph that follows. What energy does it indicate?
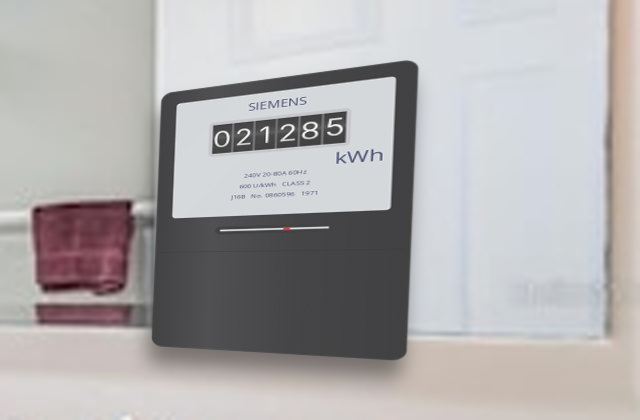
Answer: 21285 kWh
